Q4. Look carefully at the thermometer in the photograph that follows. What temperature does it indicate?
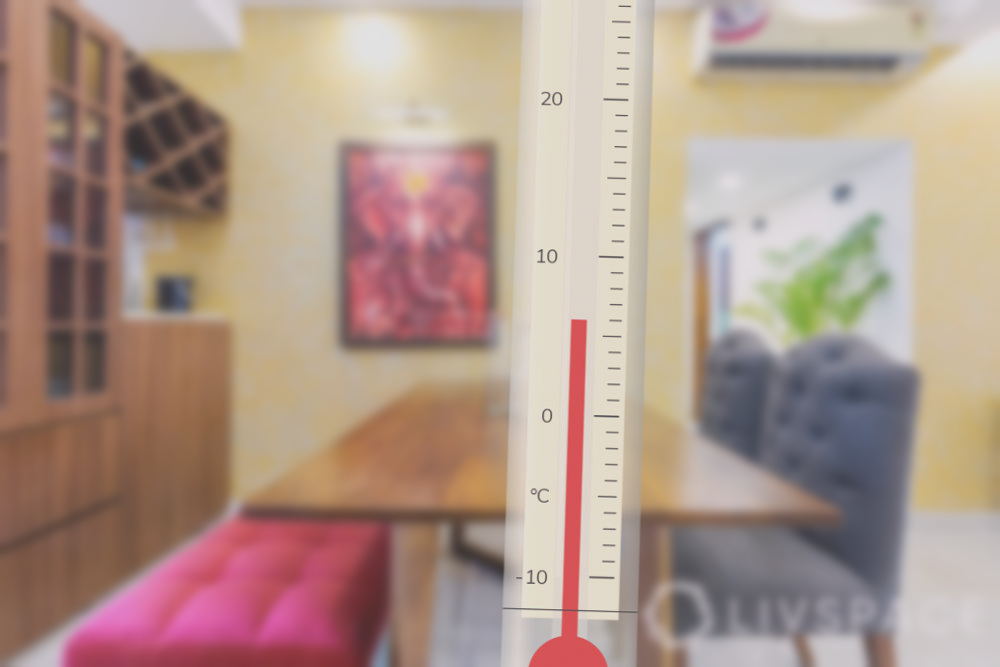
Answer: 6 °C
